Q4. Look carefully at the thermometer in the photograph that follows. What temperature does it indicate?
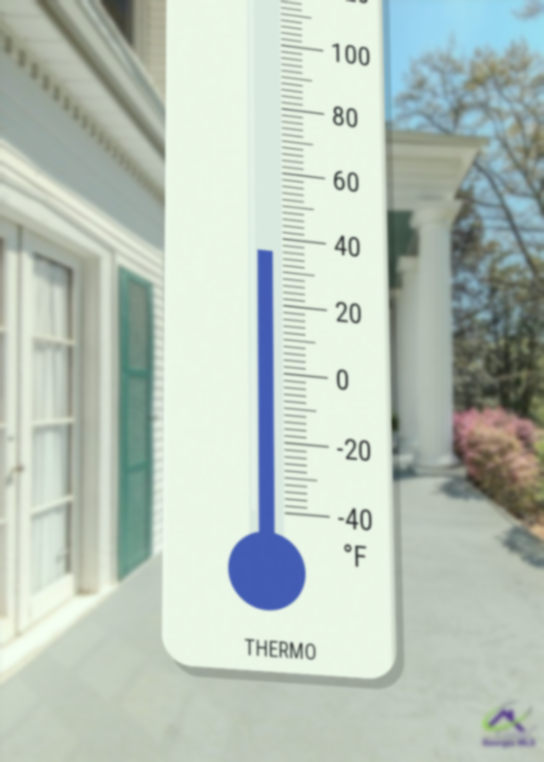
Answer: 36 °F
